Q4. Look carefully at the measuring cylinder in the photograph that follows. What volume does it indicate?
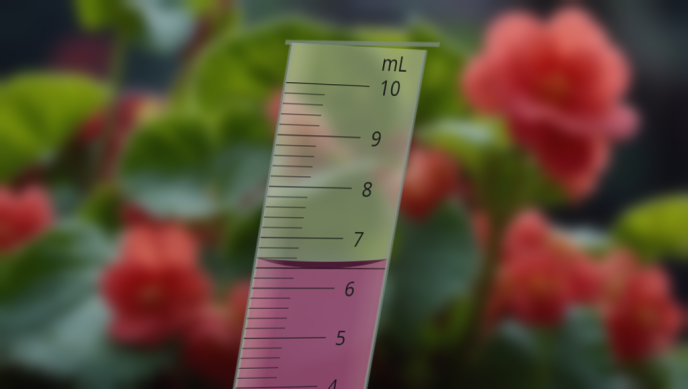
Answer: 6.4 mL
